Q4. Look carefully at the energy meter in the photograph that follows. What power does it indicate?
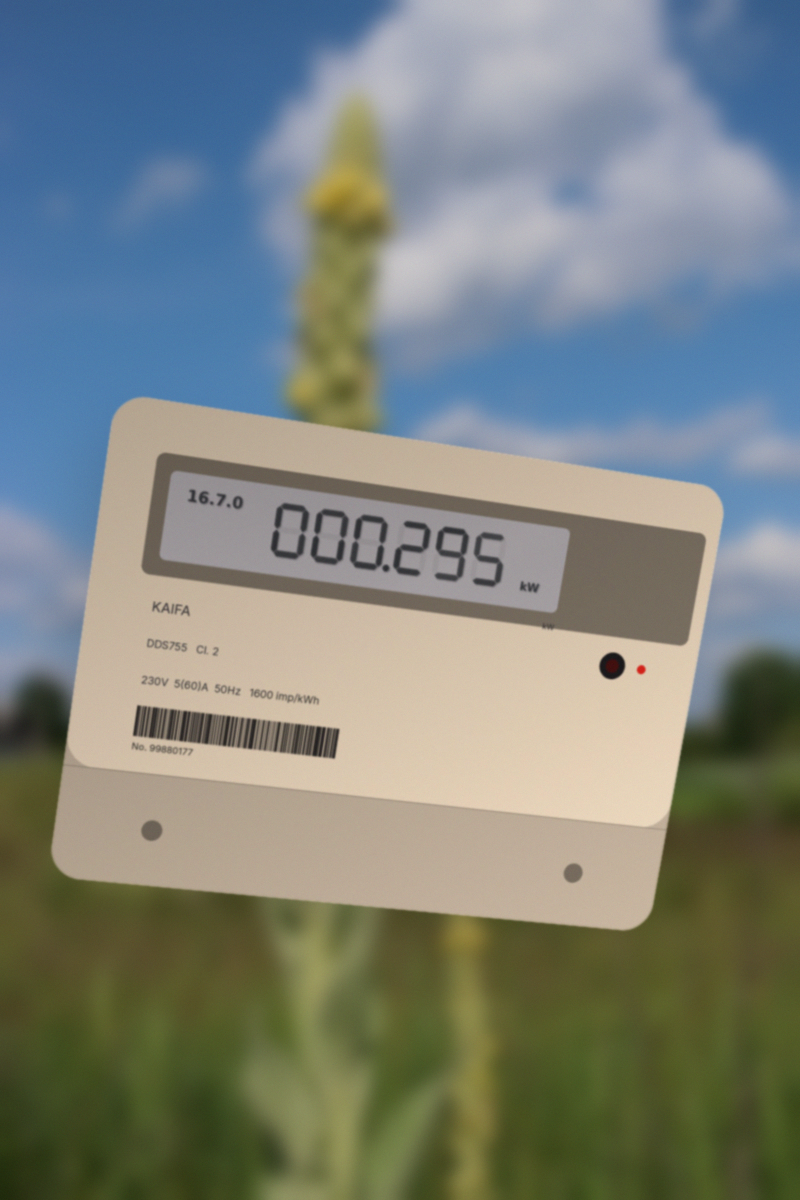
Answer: 0.295 kW
